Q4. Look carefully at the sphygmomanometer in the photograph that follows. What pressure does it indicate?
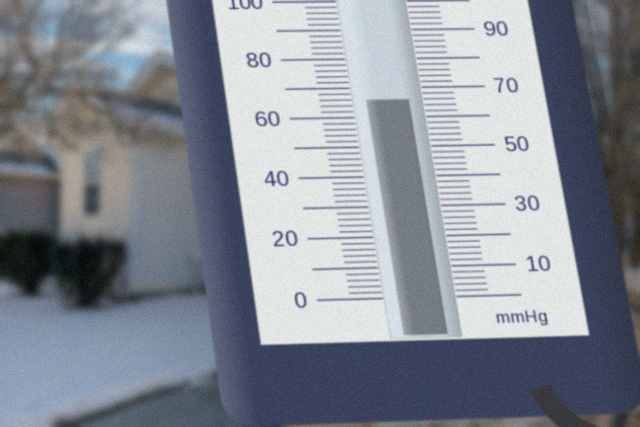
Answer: 66 mmHg
